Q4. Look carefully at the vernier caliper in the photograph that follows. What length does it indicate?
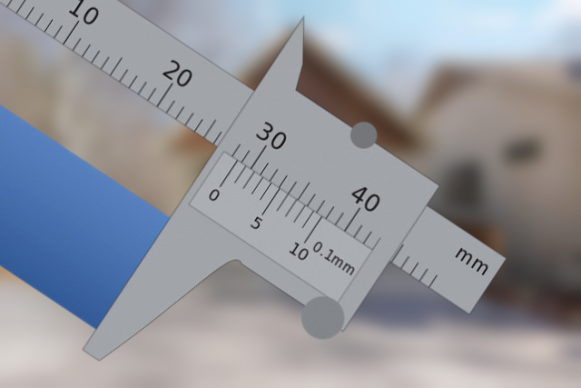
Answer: 28.6 mm
